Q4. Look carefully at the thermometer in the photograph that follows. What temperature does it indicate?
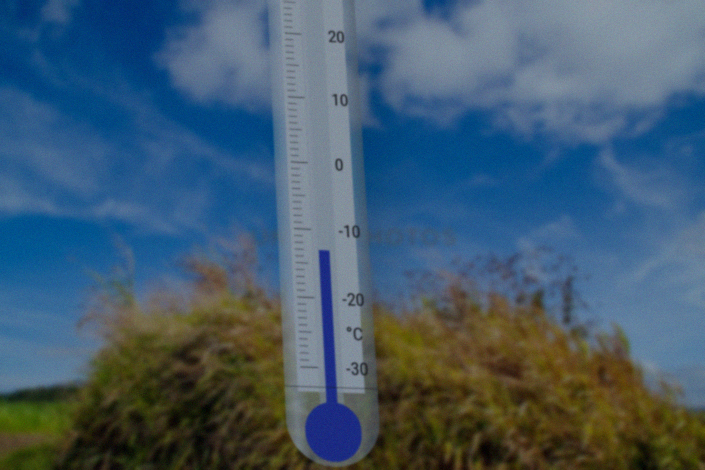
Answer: -13 °C
